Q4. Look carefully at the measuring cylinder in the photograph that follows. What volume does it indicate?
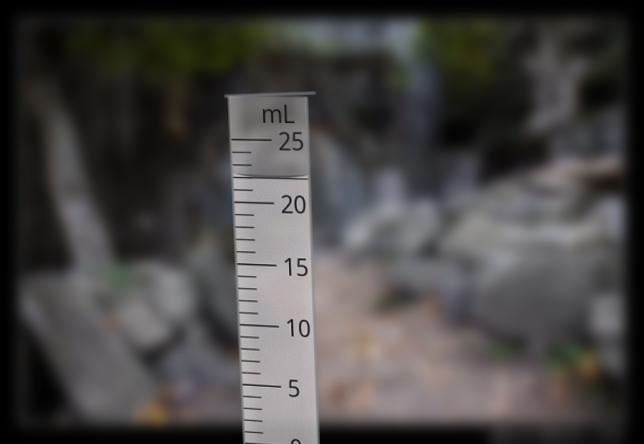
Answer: 22 mL
